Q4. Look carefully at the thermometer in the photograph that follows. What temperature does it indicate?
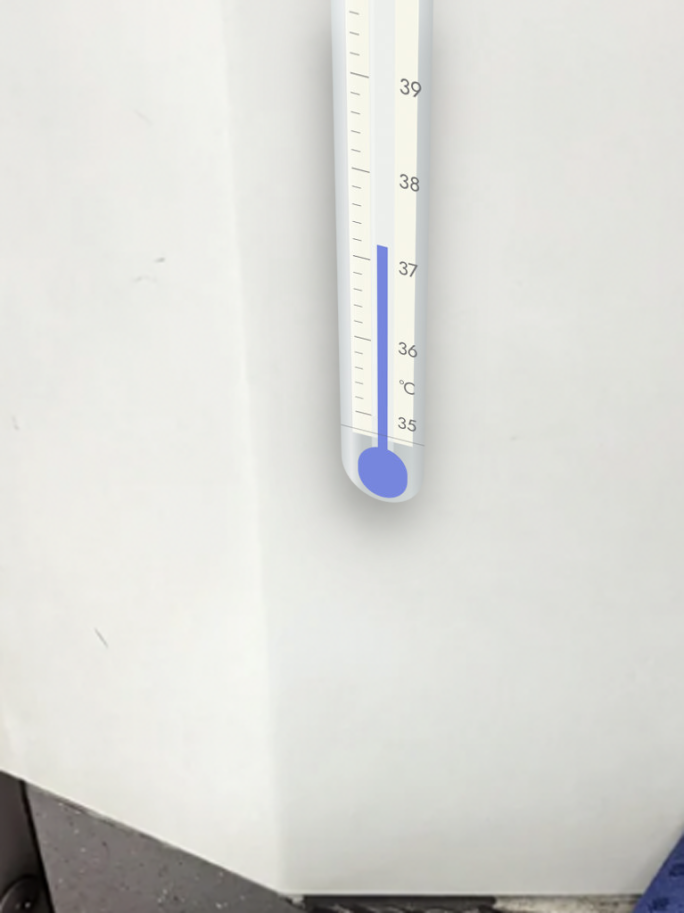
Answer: 37.2 °C
